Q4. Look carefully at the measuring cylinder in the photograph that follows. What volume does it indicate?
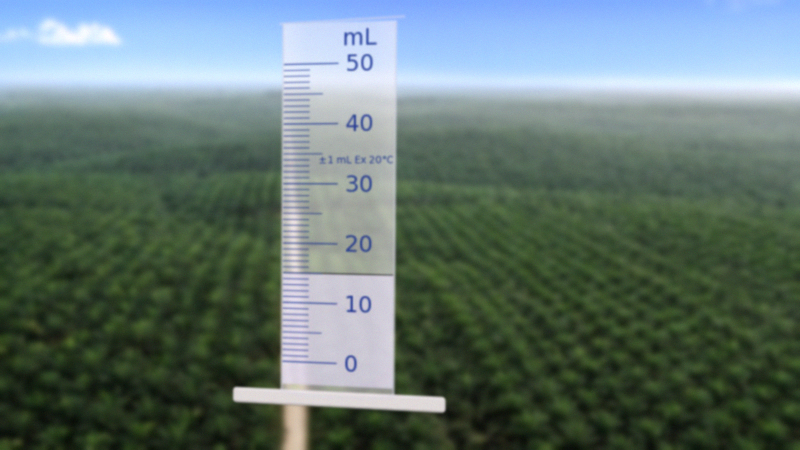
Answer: 15 mL
